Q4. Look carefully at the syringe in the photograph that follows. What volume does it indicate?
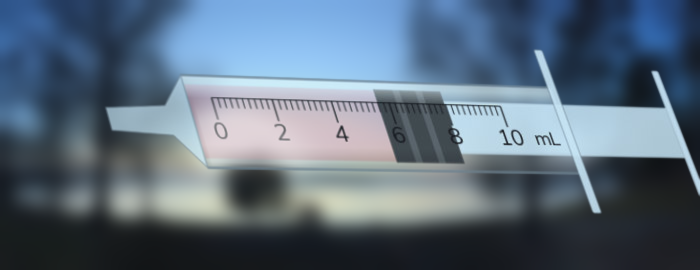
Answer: 5.6 mL
